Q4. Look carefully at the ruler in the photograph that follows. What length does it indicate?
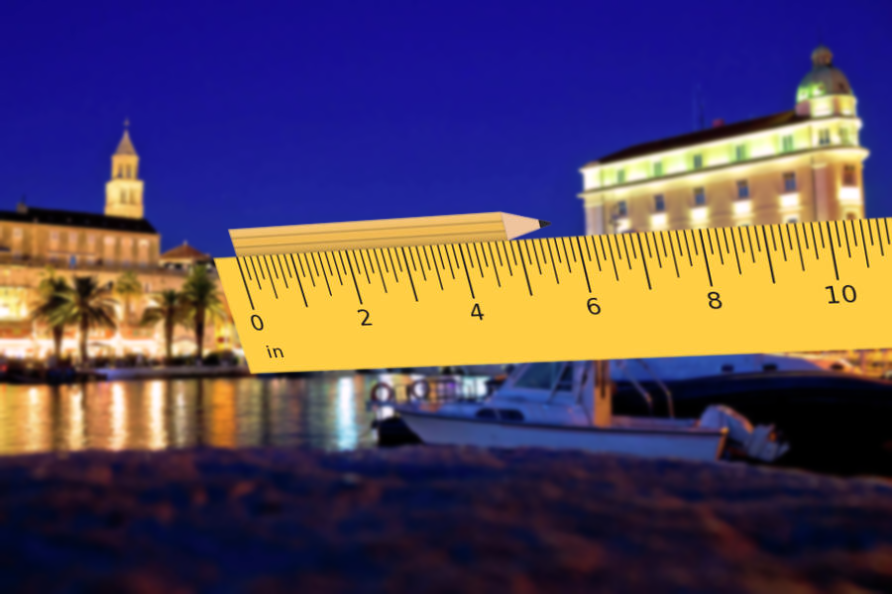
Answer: 5.625 in
